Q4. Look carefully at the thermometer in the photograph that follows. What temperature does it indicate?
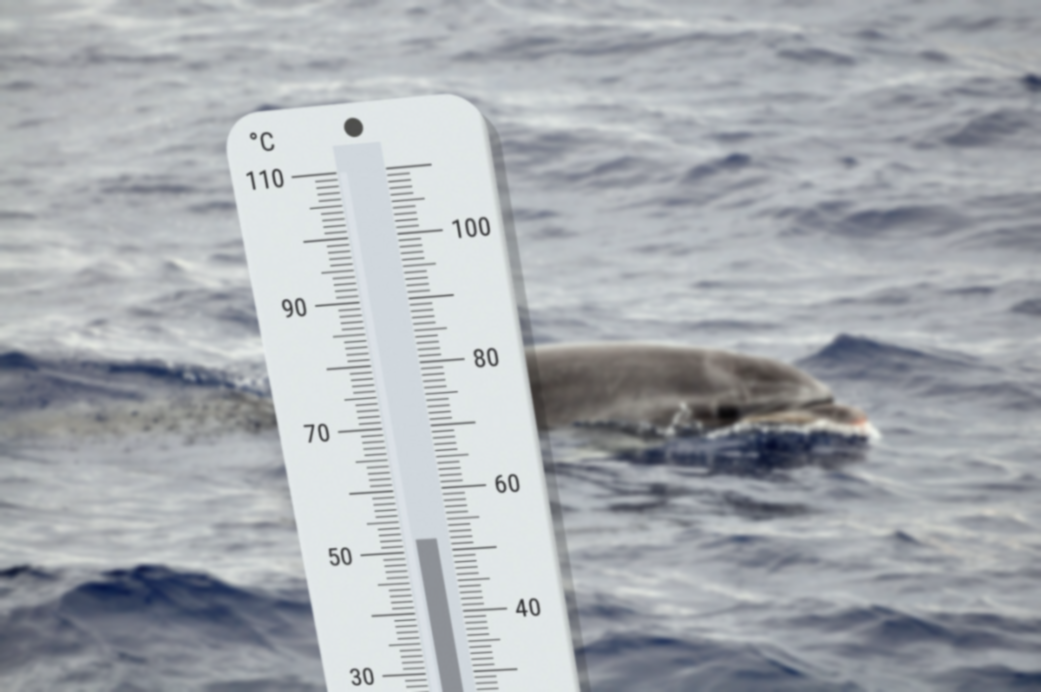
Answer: 52 °C
